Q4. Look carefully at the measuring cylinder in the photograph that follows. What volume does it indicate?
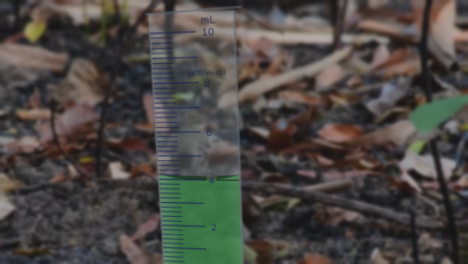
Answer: 4 mL
